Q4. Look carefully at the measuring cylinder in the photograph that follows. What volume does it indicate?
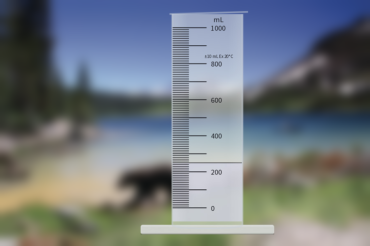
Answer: 250 mL
